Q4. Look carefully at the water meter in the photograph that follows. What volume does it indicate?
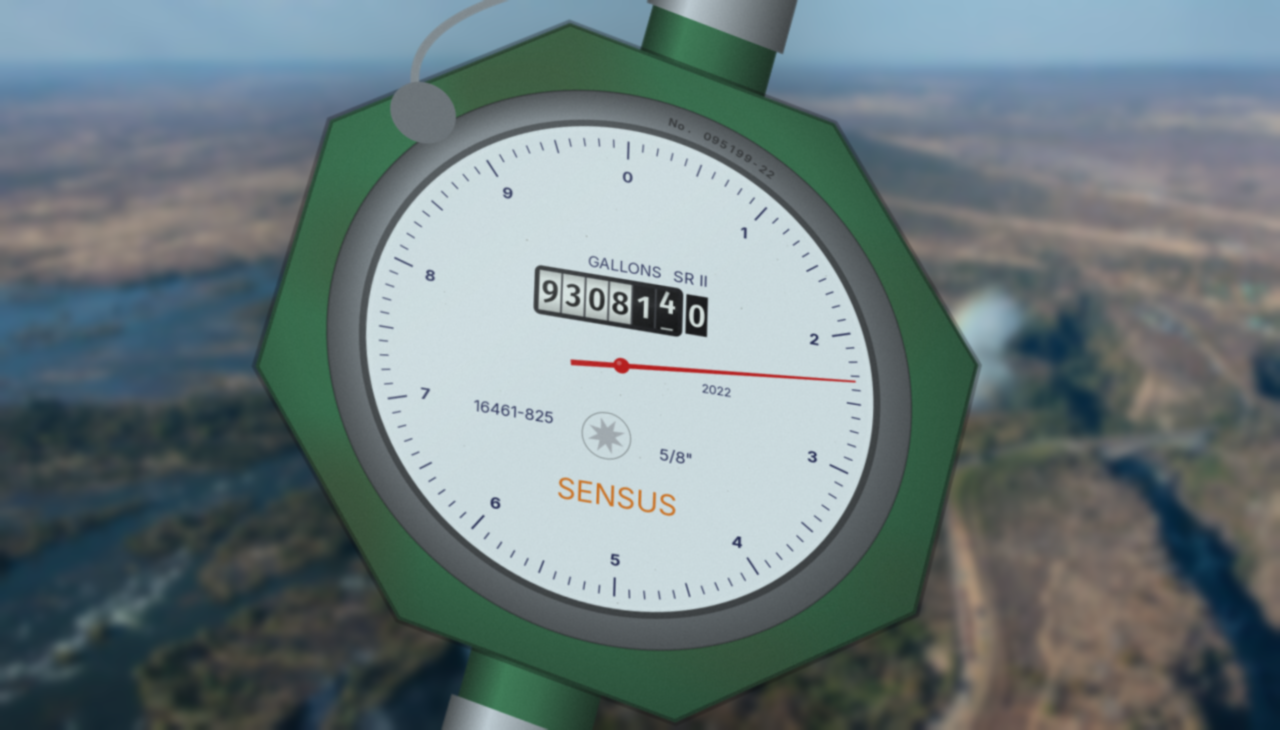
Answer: 9308142.3 gal
